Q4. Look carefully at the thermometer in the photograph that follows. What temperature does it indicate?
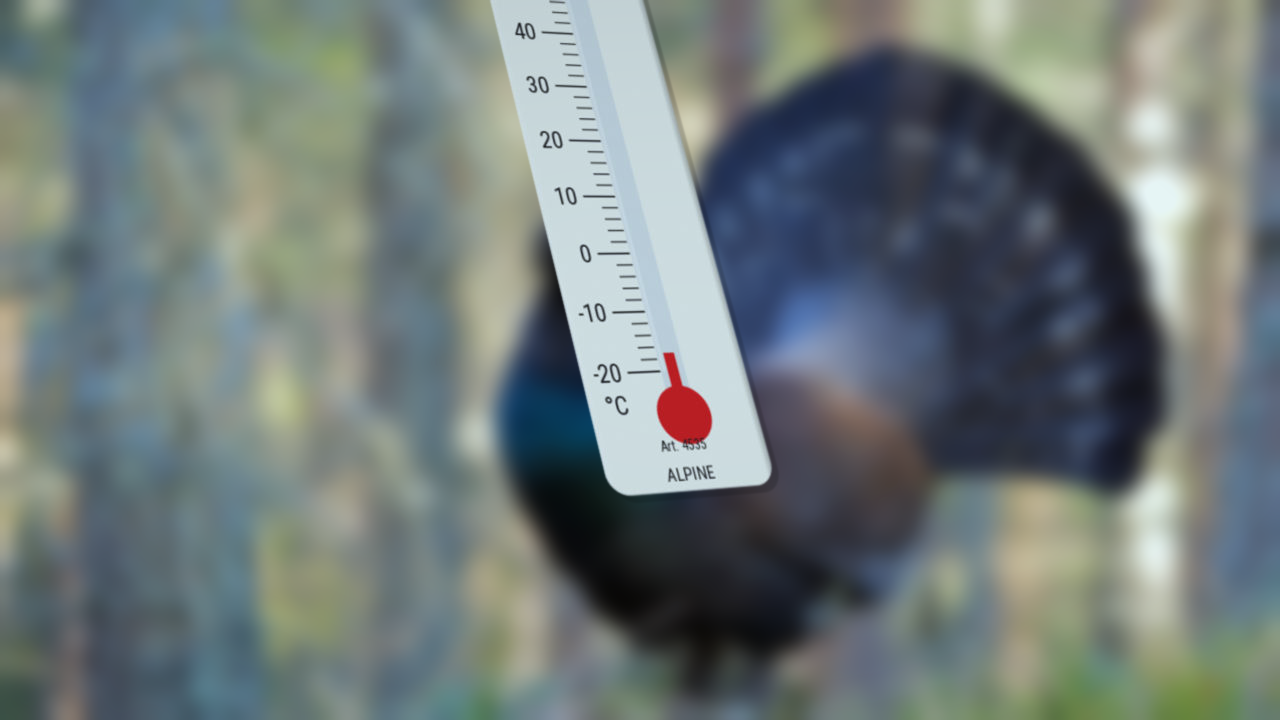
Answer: -17 °C
